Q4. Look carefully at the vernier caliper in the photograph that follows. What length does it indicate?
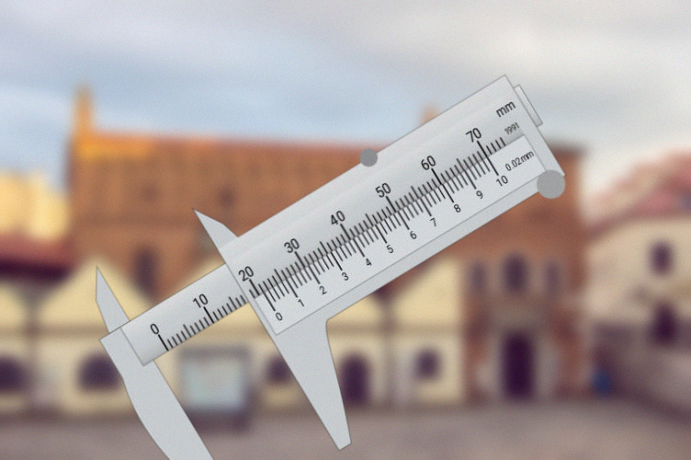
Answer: 21.0 mm
